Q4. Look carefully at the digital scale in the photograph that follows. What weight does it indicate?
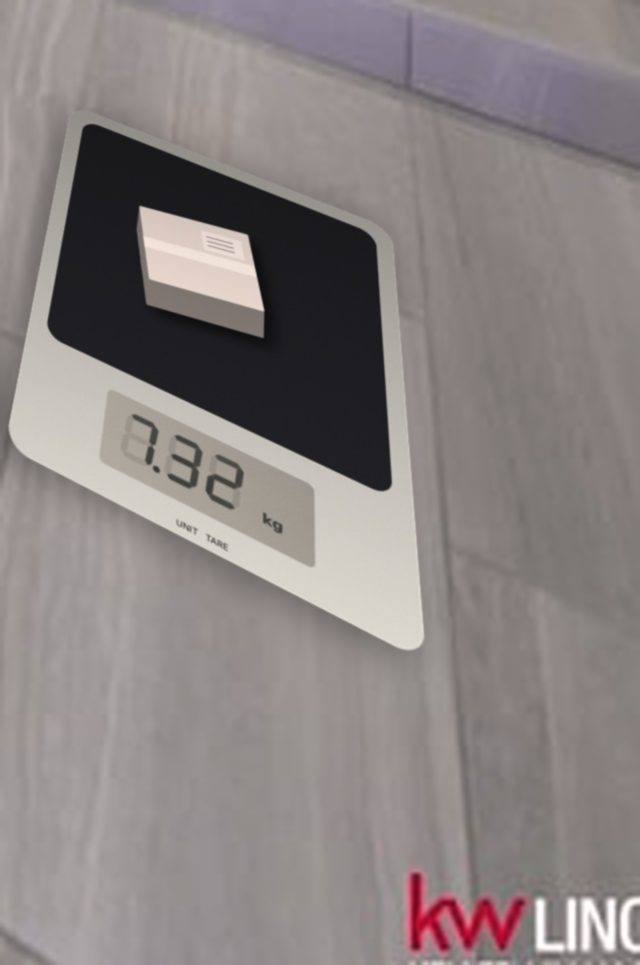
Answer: 7.32 kg
